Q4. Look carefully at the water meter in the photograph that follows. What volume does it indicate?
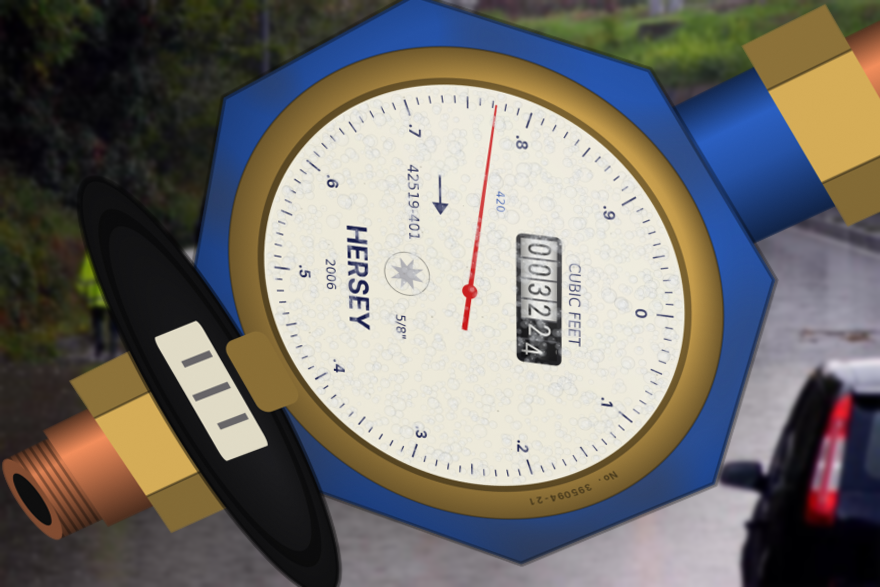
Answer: 3223.77 ft³
